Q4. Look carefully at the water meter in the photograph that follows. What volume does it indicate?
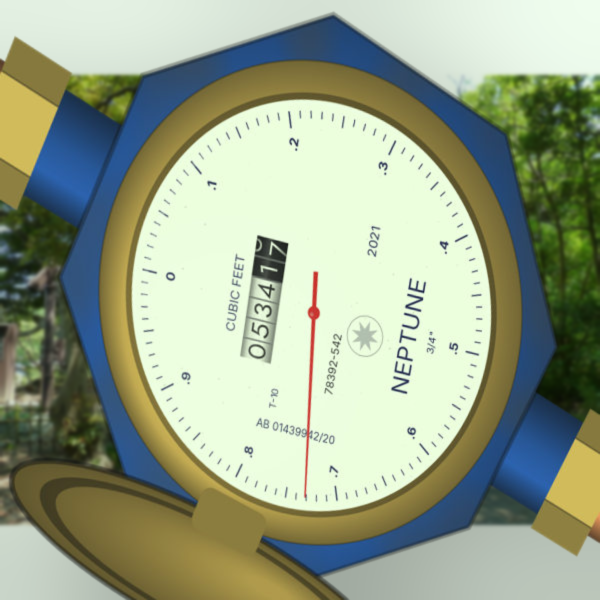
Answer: 53416.73 ft³
